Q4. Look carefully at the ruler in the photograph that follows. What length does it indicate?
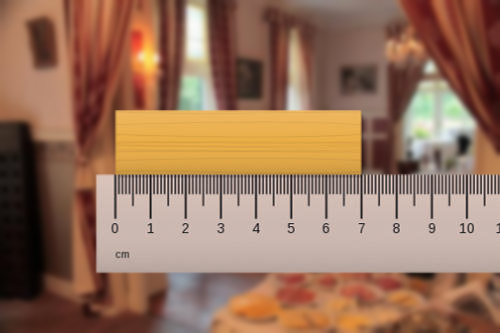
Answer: 7 cm
